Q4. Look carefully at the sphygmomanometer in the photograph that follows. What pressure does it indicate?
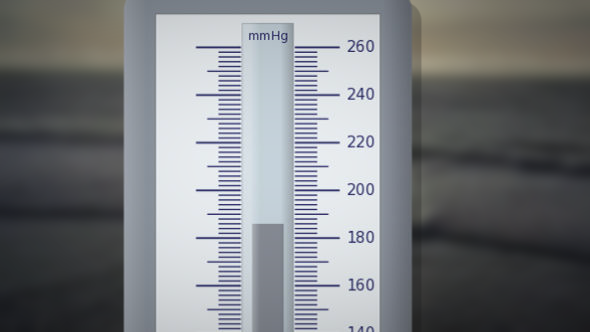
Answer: 186 mmHg
